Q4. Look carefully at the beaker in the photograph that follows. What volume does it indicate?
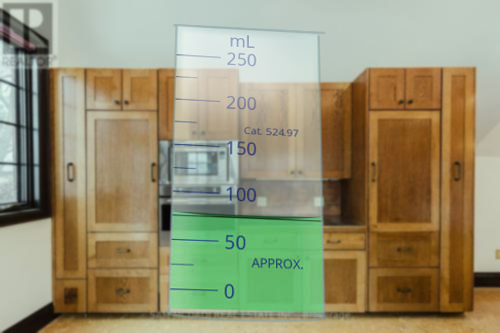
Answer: 75 mL
